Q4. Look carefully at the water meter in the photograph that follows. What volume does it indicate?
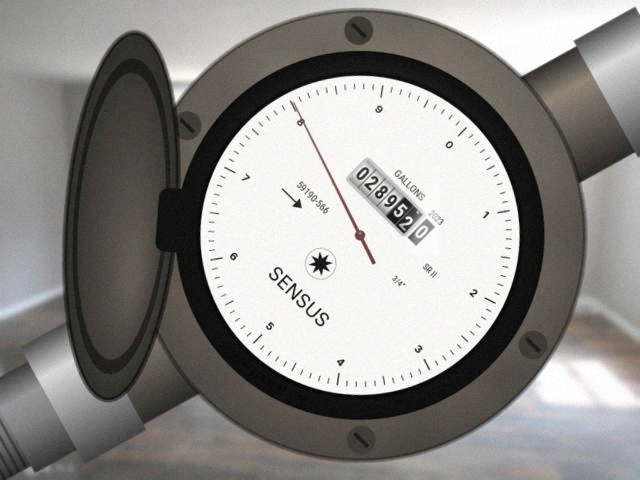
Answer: 289518.0 gal
